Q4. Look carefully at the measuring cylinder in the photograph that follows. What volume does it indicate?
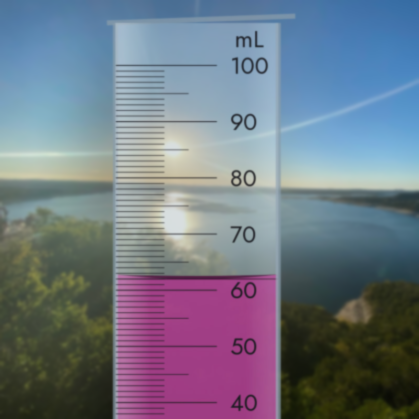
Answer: 62 mL
